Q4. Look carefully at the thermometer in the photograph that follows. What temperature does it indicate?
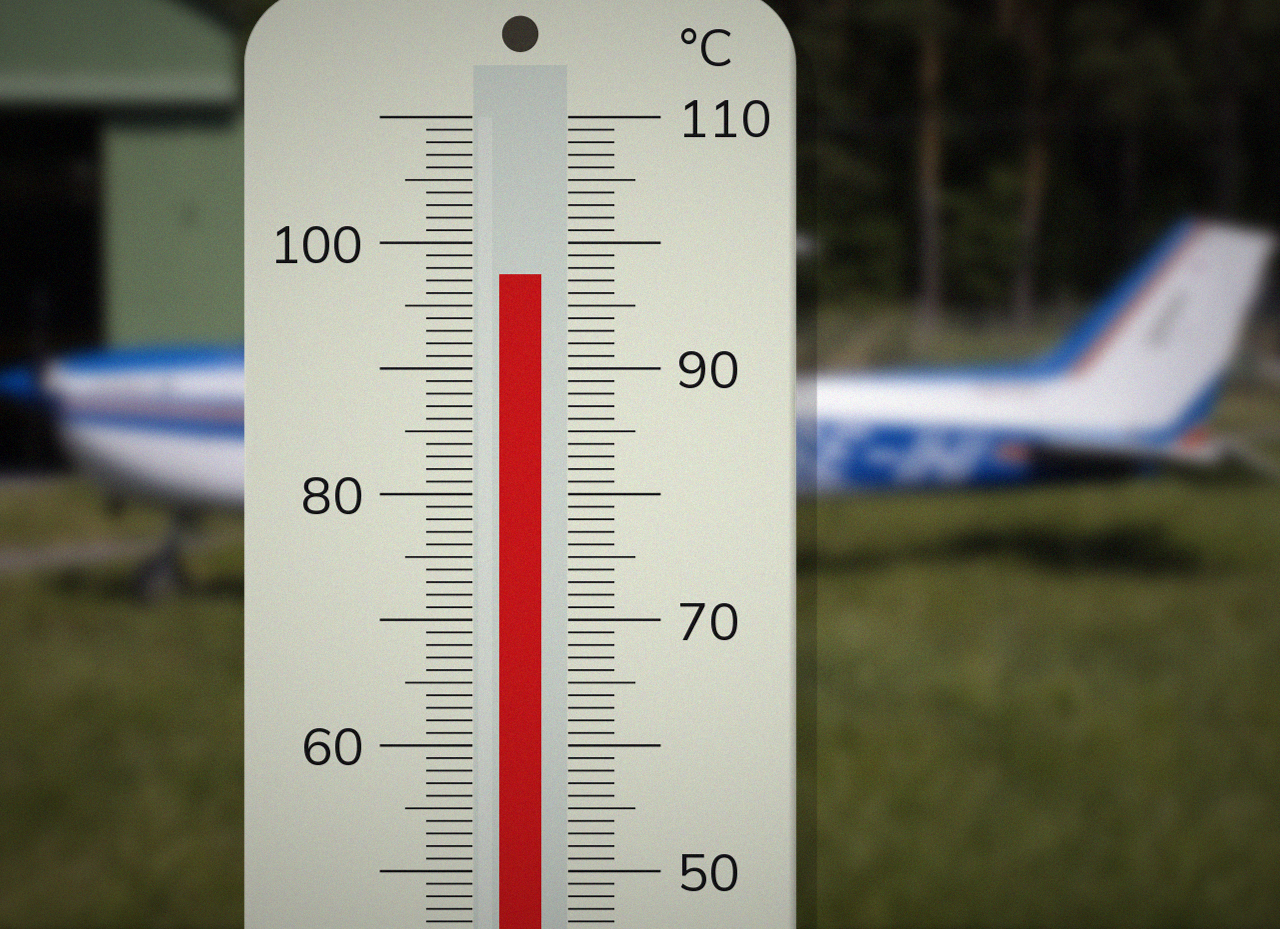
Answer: 97.5 °C
